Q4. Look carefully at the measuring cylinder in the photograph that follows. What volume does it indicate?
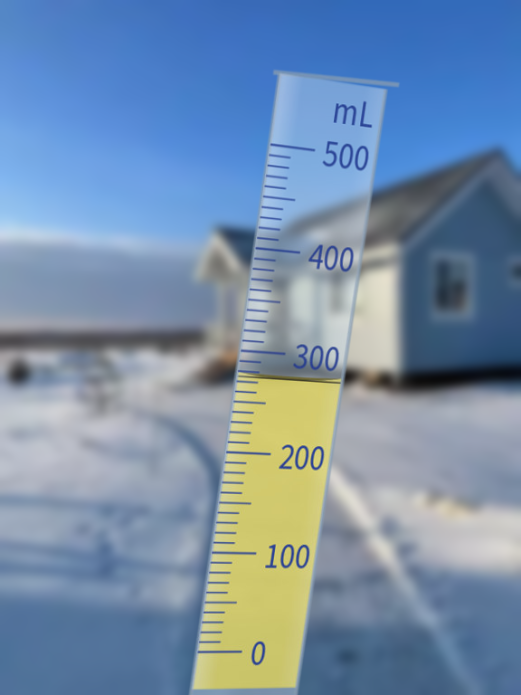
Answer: 275 mL
